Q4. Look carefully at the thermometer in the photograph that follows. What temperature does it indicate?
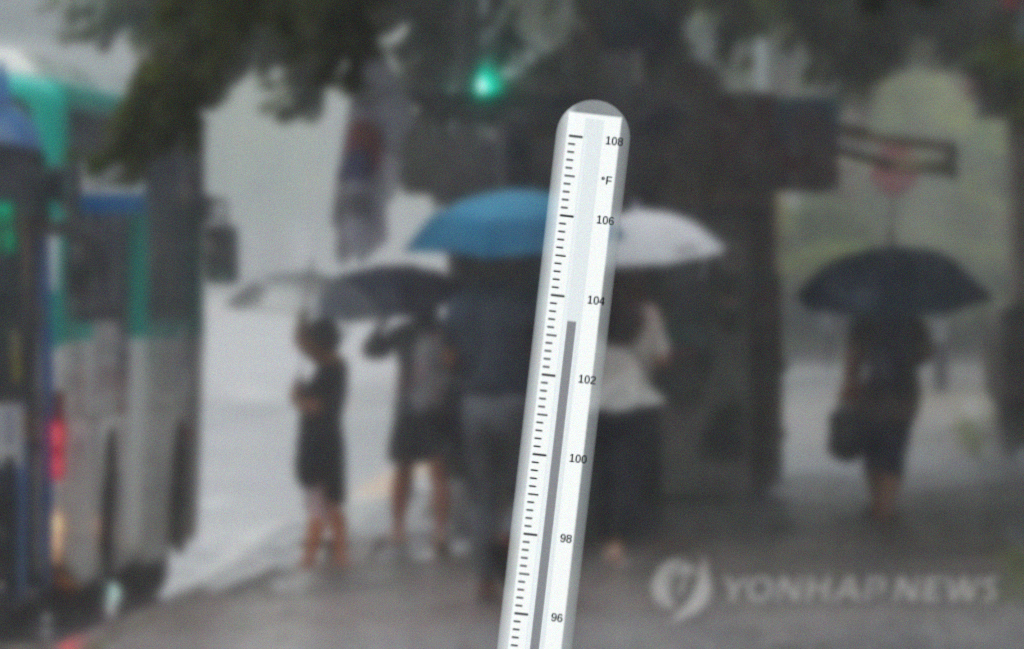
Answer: 103.4 °F
